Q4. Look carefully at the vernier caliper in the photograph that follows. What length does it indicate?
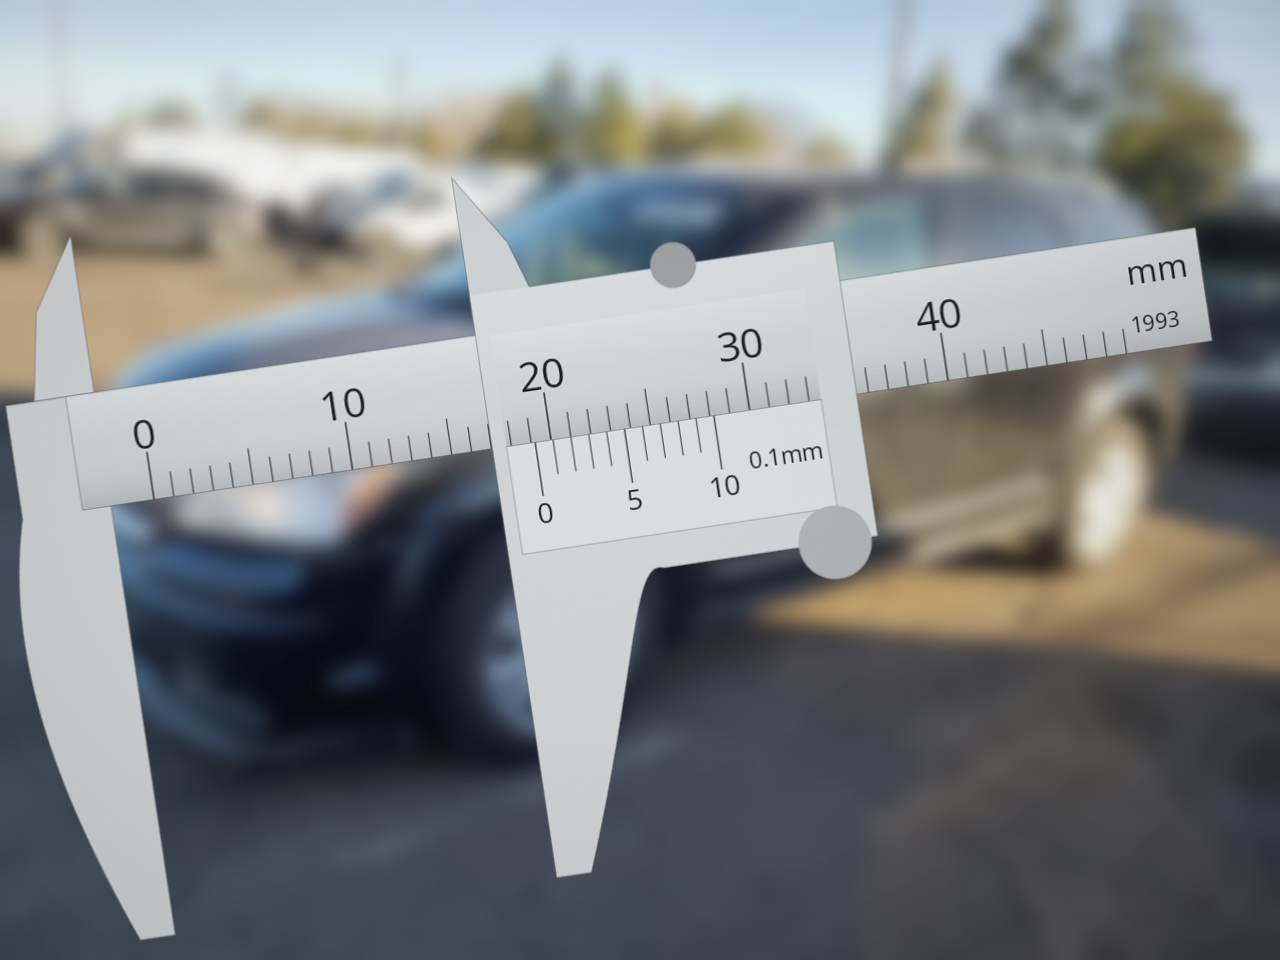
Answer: 19.2 mm
